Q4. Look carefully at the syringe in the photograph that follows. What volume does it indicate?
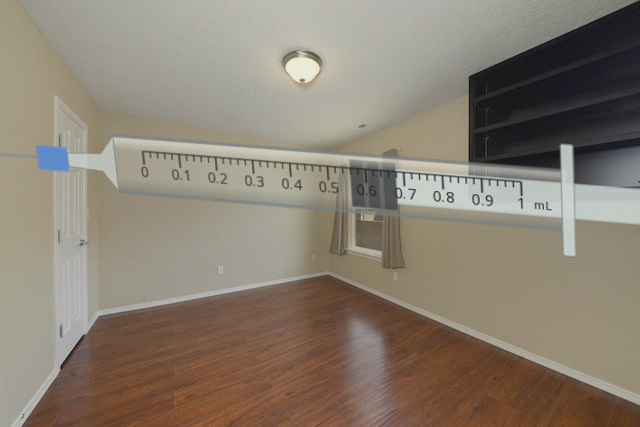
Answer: 0.56 mL
